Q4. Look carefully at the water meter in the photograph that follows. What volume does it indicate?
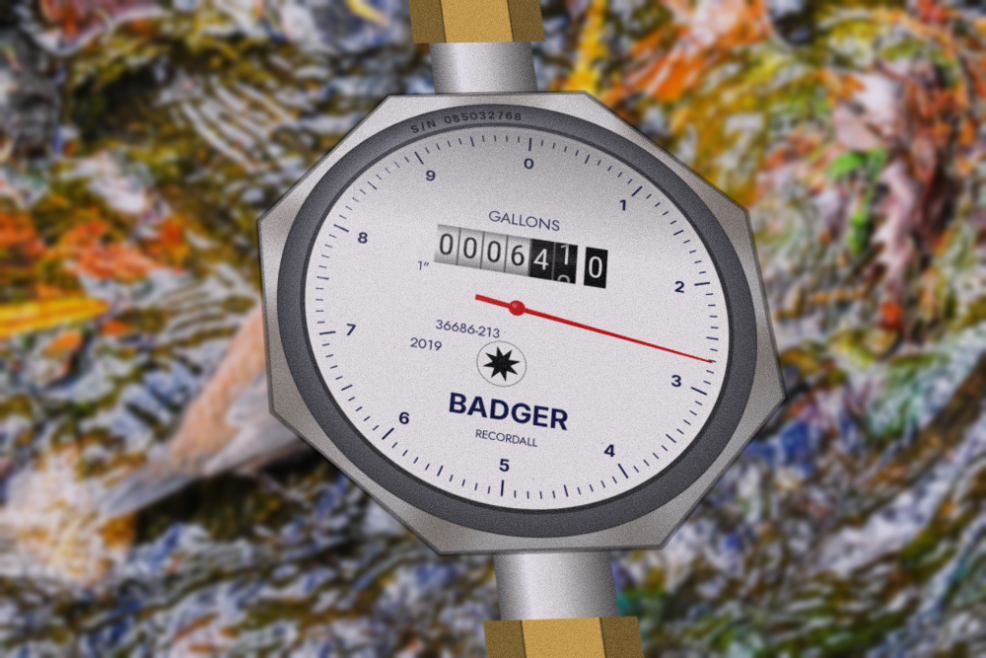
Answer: 6412.7 gal
